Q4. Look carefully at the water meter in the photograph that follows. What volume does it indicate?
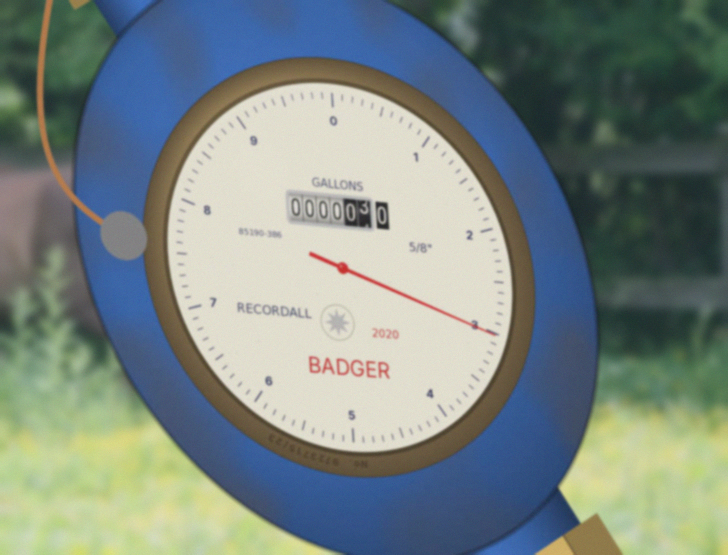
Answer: 33.0 gal
